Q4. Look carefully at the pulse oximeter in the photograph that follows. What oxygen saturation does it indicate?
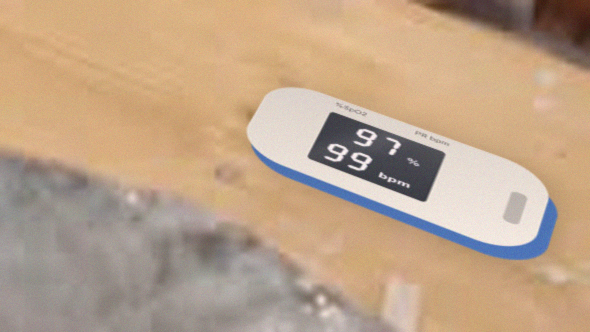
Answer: 97 %
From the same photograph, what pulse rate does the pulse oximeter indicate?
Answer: 99 bpm
